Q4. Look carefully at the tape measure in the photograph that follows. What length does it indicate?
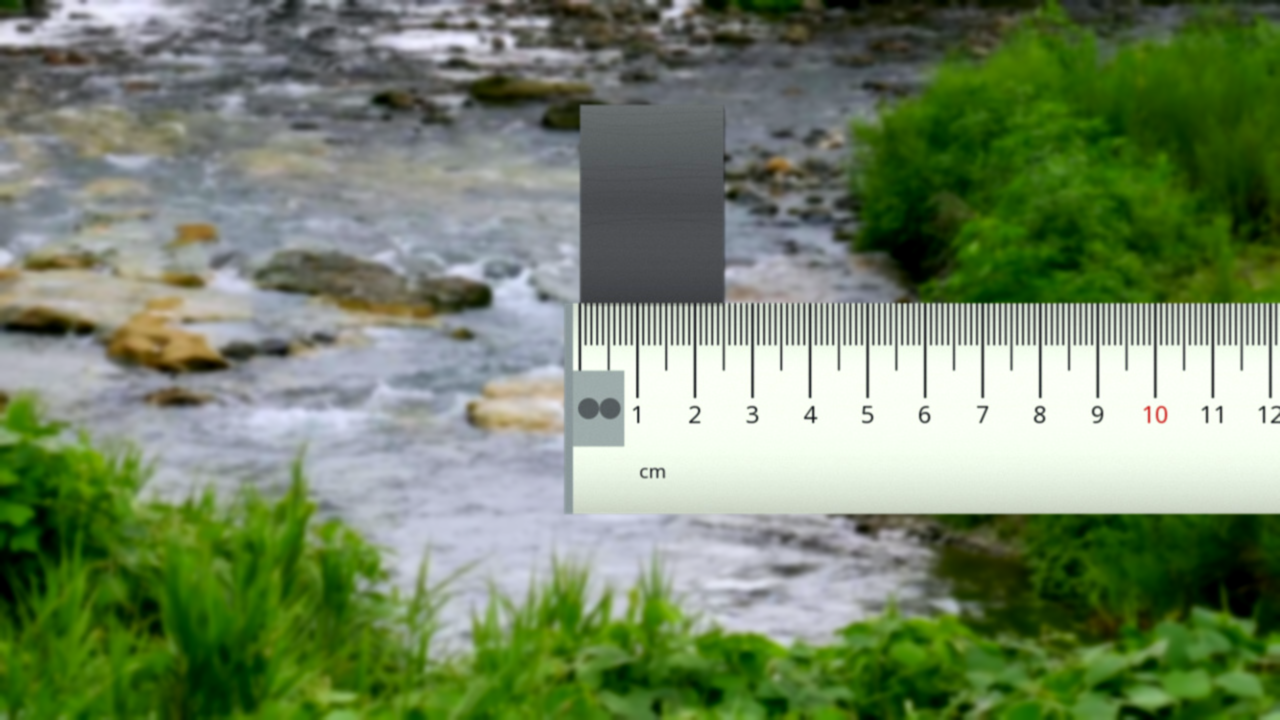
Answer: 2.5 cm
